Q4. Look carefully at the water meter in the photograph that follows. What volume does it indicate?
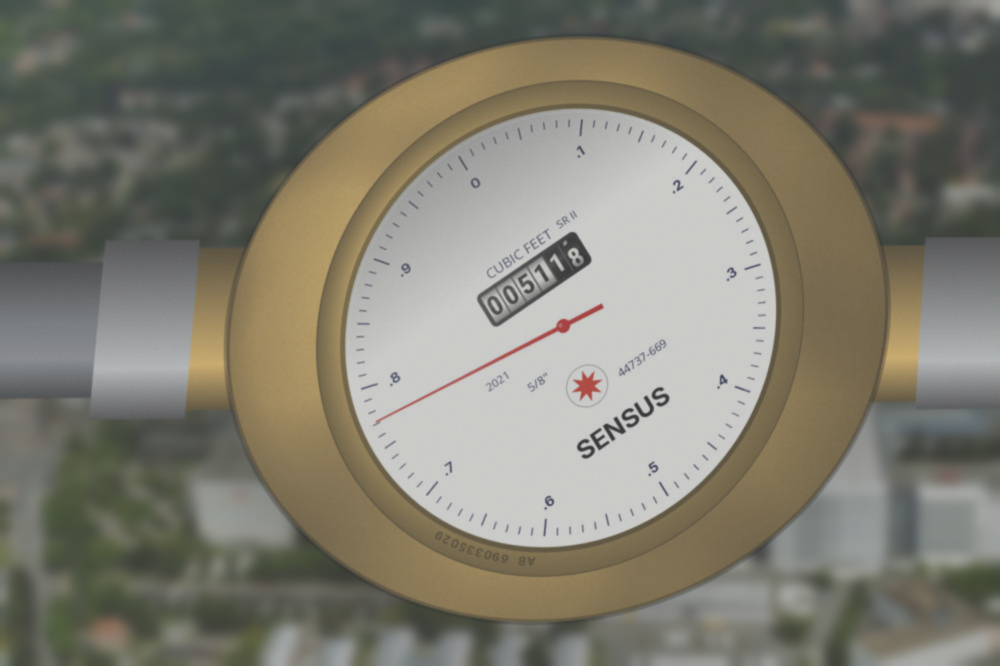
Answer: 5117.77 ft³
